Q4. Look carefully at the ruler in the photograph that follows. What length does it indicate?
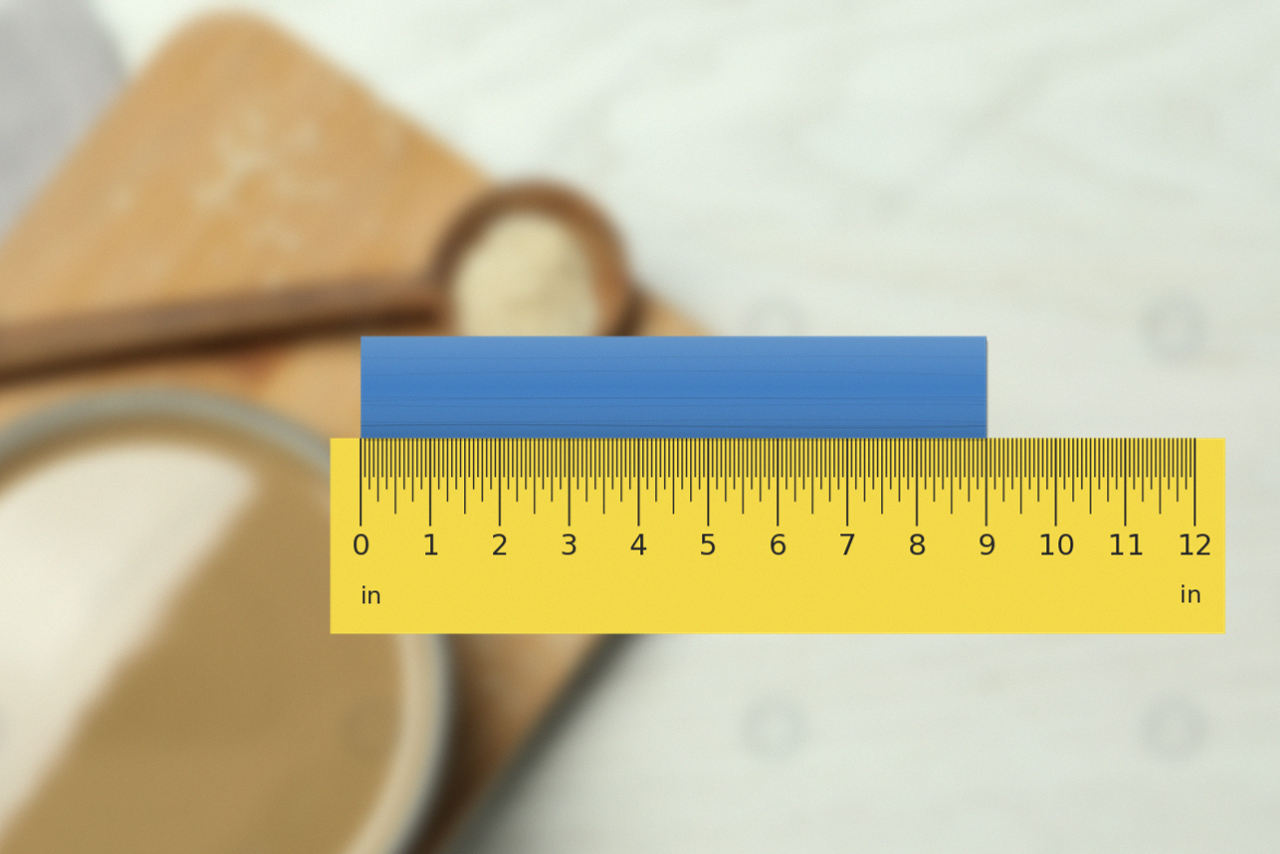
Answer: 9 in
